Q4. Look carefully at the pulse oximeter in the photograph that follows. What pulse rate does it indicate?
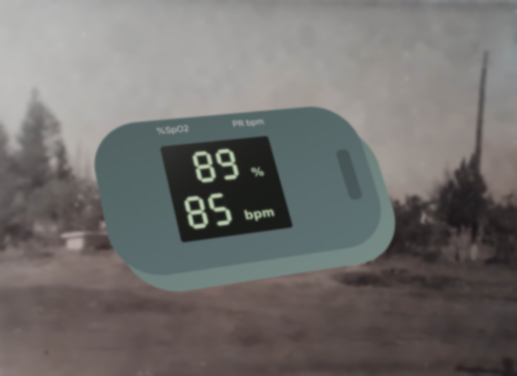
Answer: 85 bpm
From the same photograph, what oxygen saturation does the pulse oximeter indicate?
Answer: 89 %
